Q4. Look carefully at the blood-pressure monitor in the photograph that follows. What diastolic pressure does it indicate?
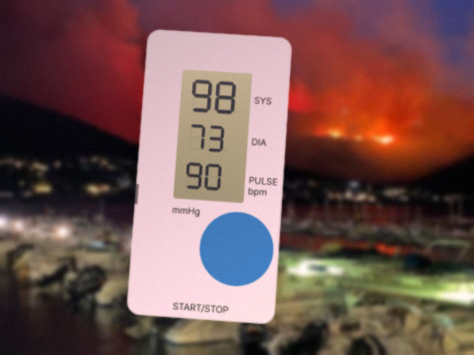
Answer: 73 mmHg
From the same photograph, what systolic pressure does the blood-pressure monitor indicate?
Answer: 98 mmHg
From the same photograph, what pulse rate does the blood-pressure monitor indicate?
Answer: 90 bpm
